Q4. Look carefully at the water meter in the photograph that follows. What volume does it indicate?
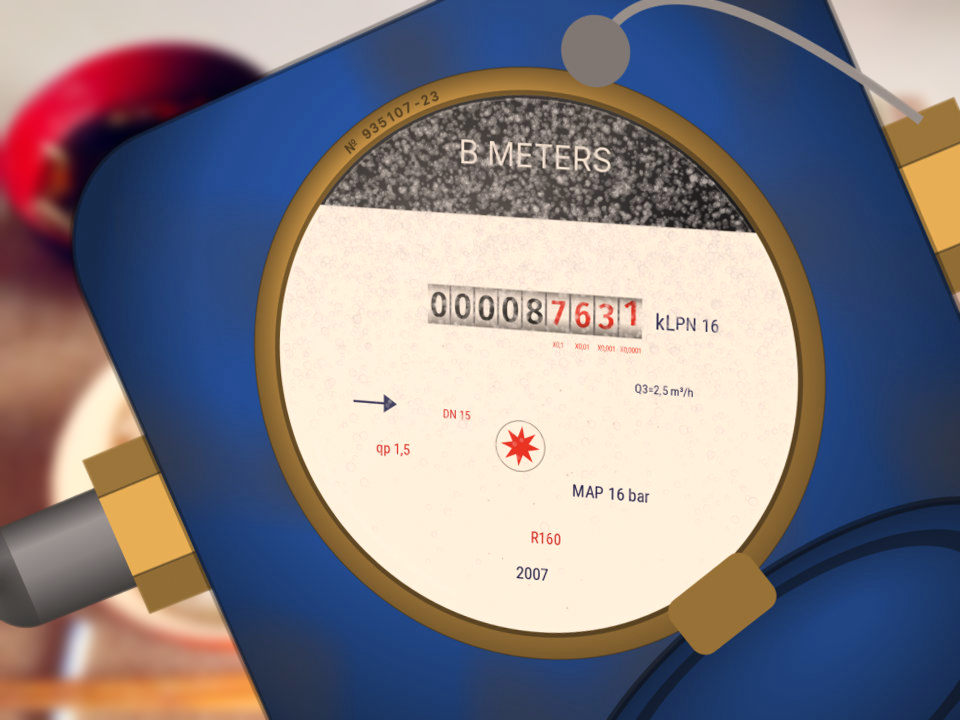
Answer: 8.7631 kL
